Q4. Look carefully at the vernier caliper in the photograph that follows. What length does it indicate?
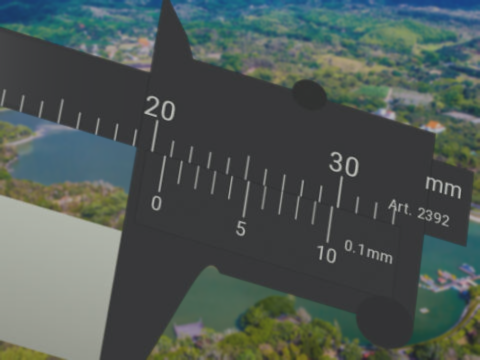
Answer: 20.7 mm
